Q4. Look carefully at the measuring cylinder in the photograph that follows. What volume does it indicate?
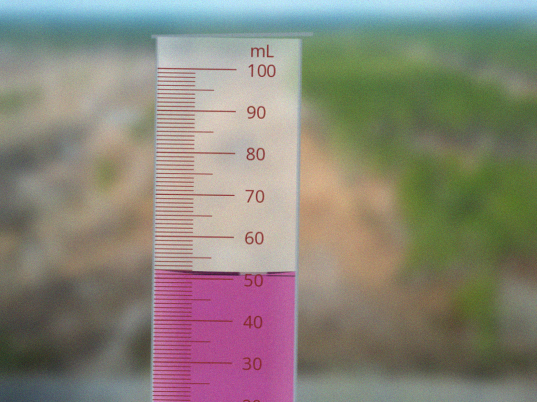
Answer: 51 mL
